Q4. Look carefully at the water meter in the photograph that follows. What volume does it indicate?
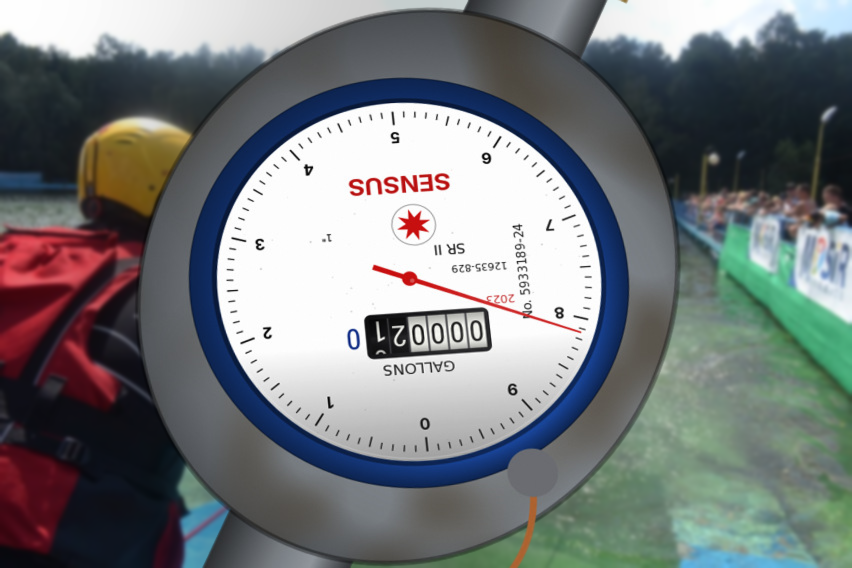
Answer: 208.1 gal
